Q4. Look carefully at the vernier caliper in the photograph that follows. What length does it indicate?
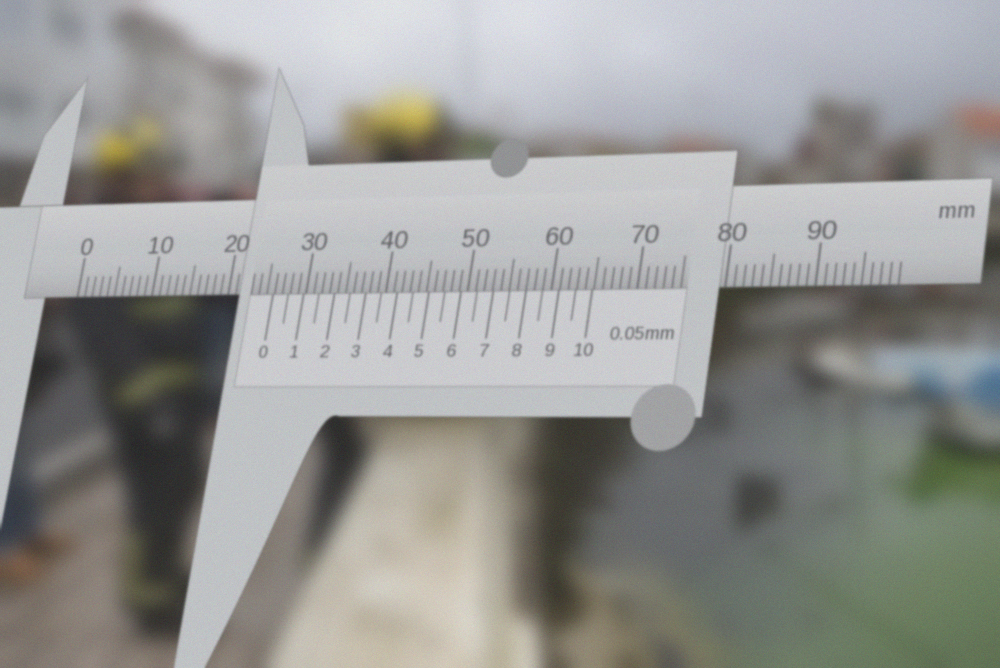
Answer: 25.8 mm
